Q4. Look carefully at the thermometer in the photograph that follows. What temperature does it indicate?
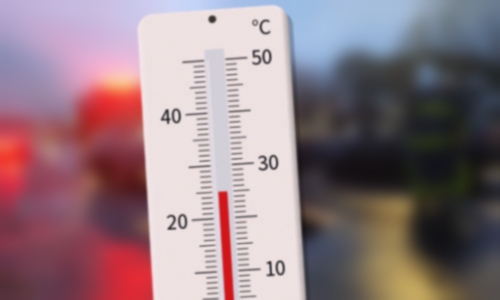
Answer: 25 °C
